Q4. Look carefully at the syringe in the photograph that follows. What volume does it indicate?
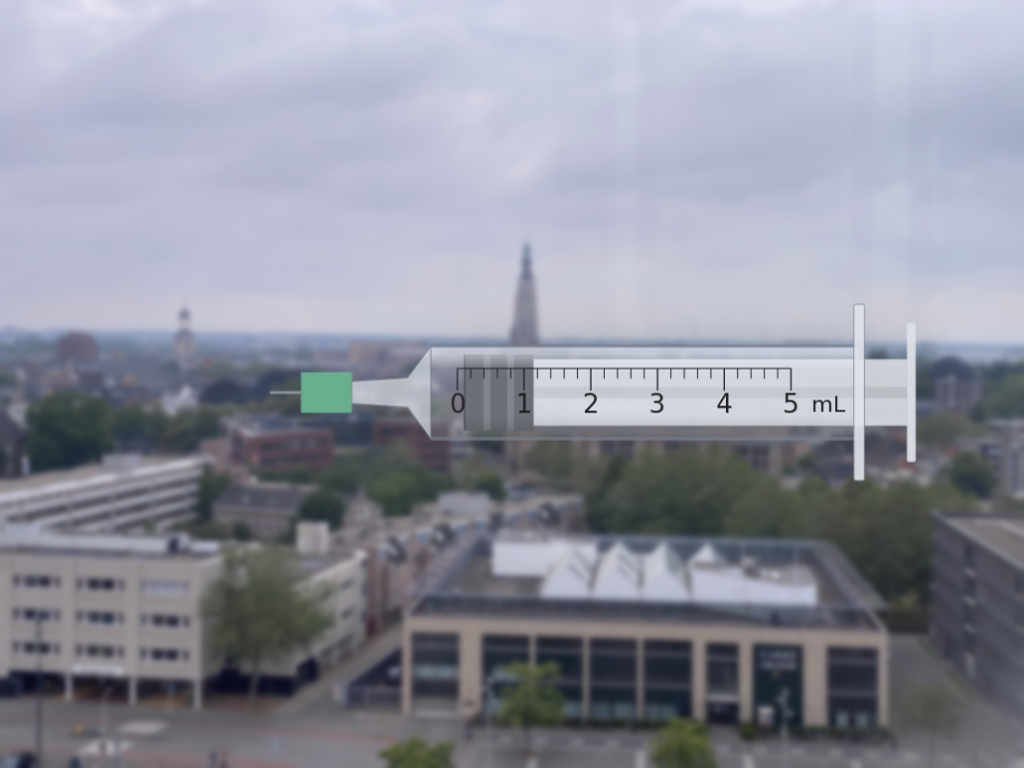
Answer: 0.1 mL
